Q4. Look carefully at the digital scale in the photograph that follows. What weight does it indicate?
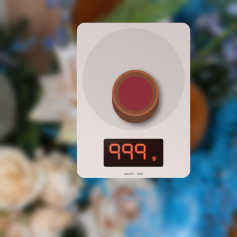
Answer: 999 g
